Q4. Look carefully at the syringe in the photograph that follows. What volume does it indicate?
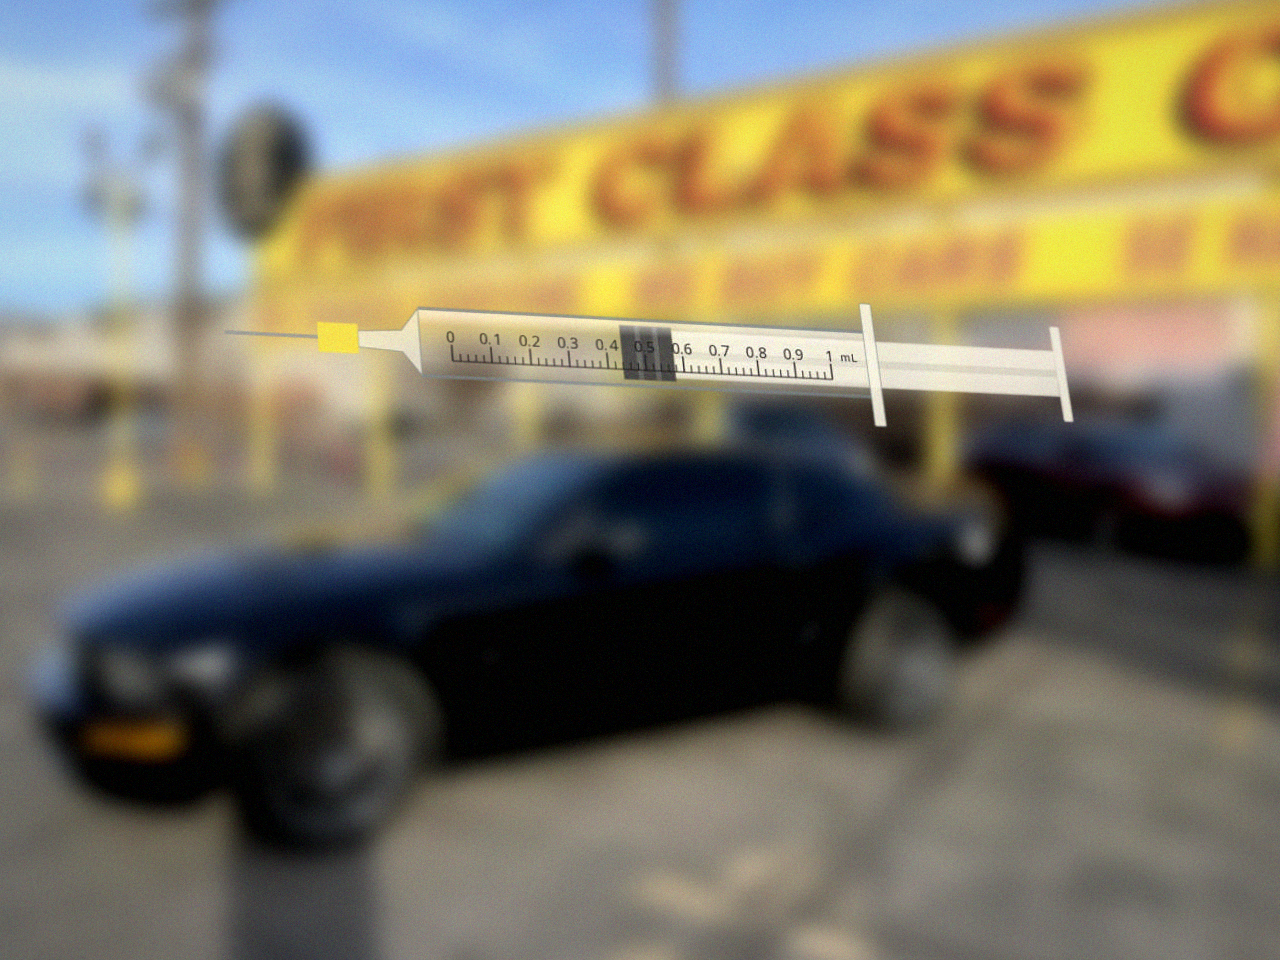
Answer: 0.44 mL
